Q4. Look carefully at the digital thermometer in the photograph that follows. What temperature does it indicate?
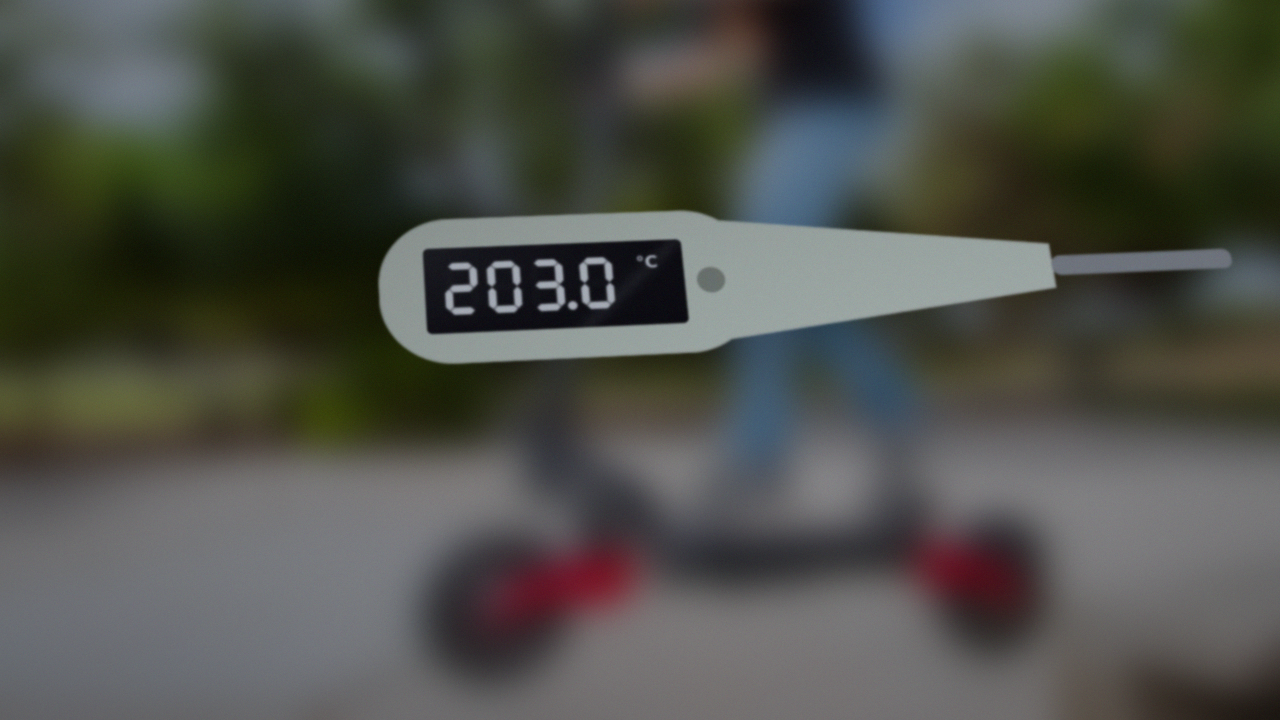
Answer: 203.0 °C
